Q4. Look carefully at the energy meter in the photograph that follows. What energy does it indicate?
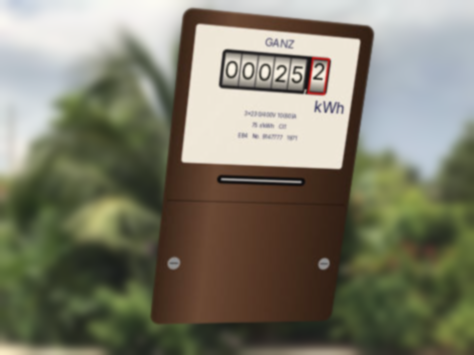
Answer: 25.2 kWh
